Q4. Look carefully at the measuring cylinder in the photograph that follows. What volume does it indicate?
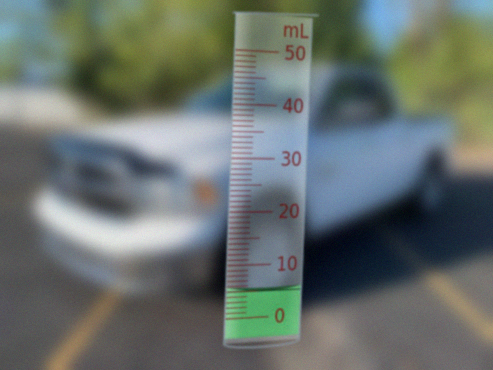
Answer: 5 mL
